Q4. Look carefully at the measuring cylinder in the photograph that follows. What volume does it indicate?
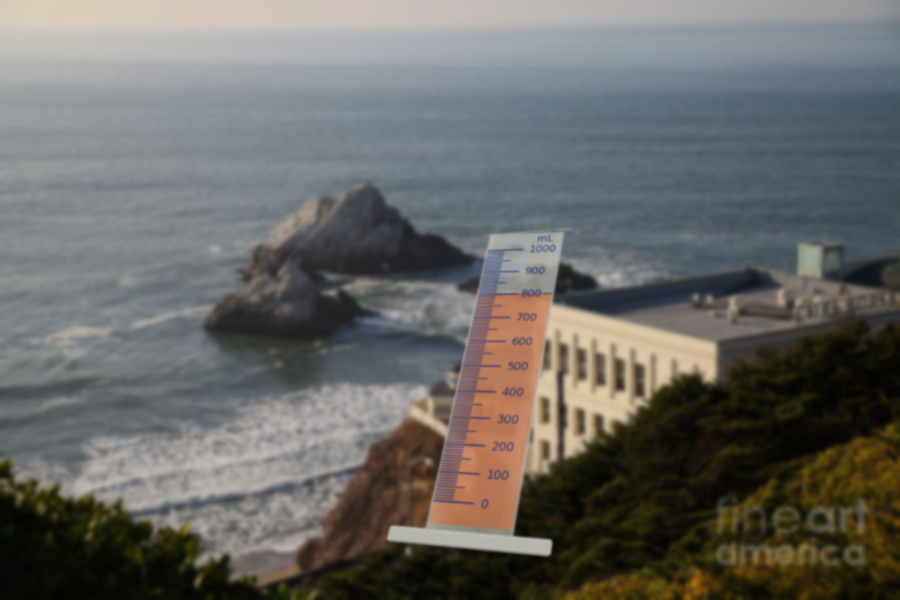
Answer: 800 mL
